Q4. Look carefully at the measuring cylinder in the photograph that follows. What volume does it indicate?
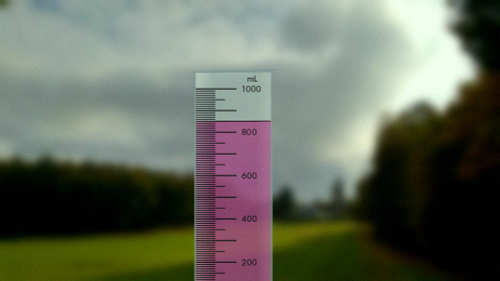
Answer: 850 mL
